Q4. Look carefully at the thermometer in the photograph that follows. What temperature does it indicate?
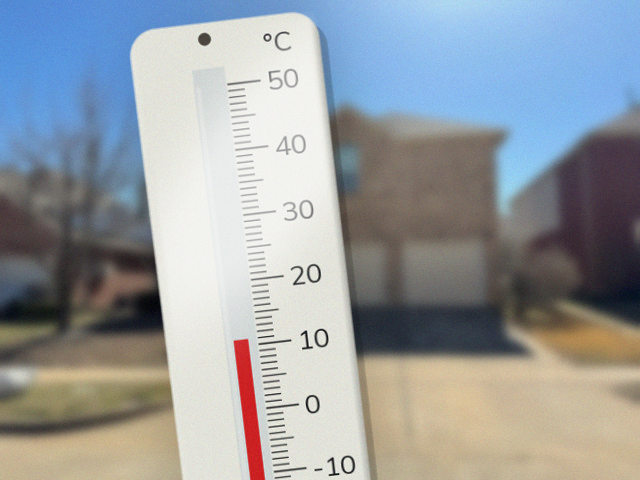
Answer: 11 °C
